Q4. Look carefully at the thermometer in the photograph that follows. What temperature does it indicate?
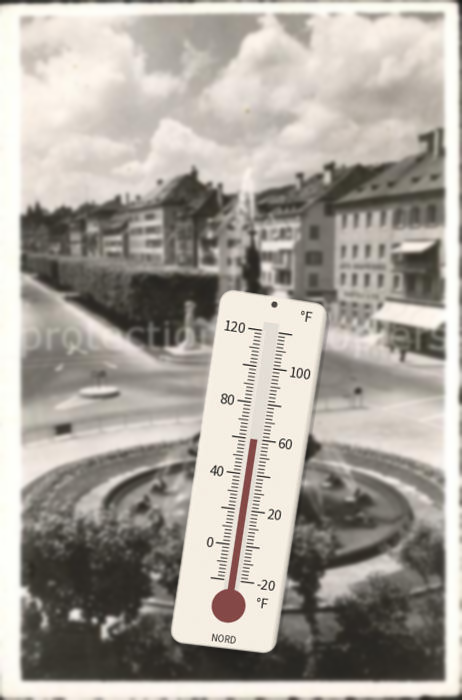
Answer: 60 °F
